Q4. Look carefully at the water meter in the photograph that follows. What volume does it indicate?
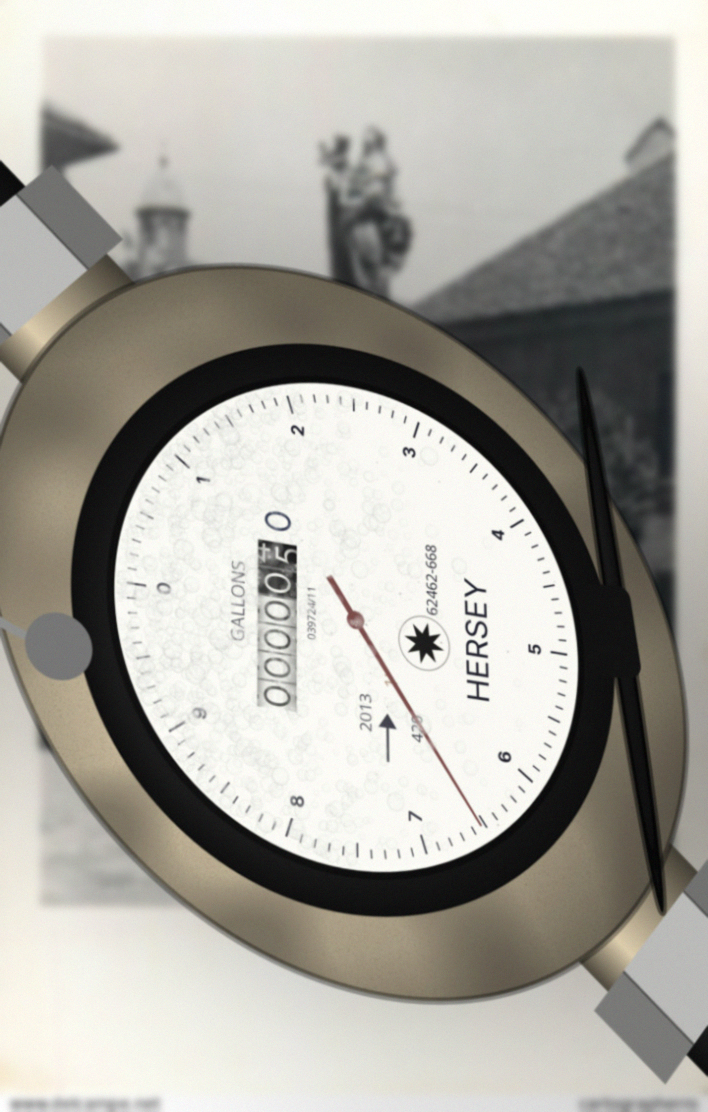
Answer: 46.5 gal
